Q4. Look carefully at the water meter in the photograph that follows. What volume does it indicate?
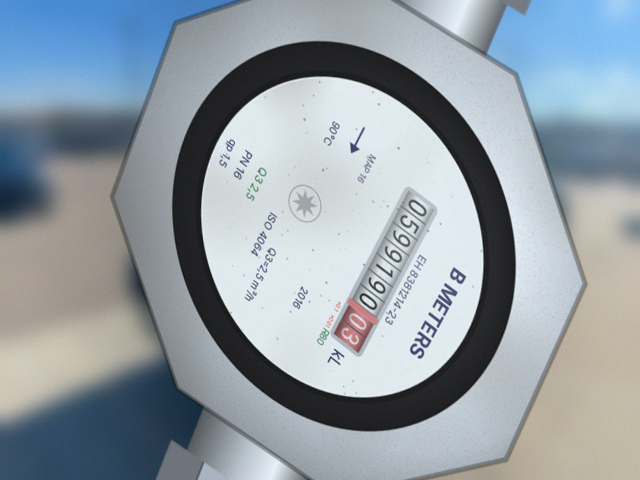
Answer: 599190.03 kL
